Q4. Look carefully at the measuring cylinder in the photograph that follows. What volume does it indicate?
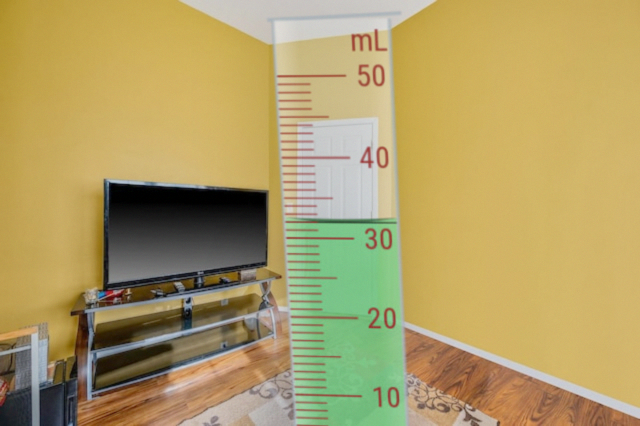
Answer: 32 mL
